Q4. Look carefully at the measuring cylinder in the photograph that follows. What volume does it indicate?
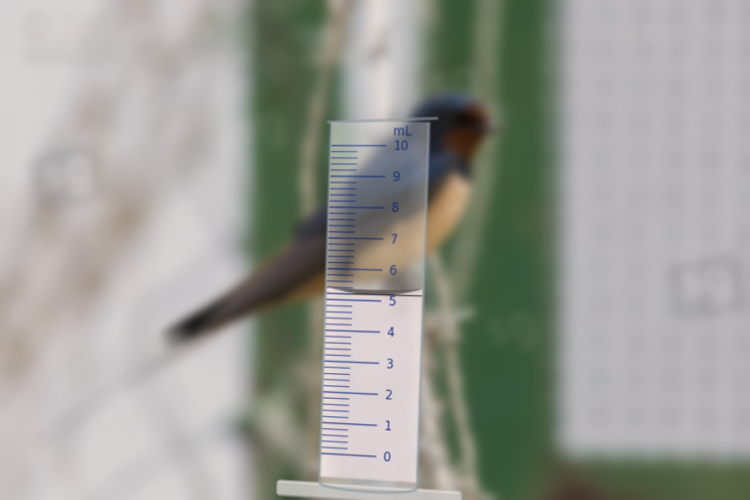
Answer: 5.2 mL
